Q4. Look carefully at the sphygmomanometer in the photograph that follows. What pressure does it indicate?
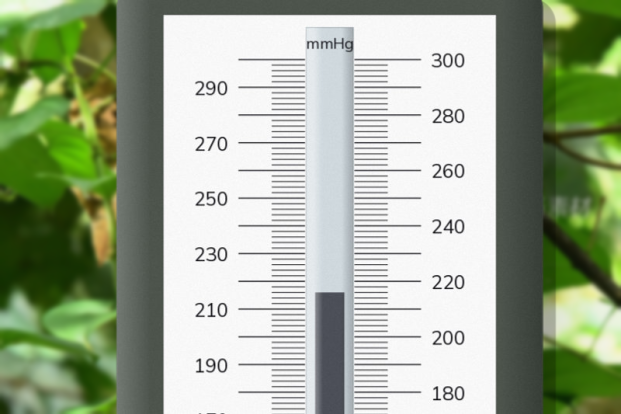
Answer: 216 mmHg
